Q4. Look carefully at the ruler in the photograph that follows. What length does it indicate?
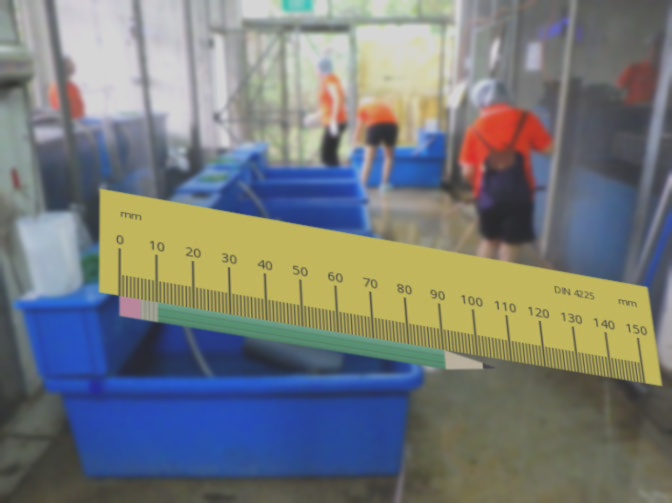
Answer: 105 mm
